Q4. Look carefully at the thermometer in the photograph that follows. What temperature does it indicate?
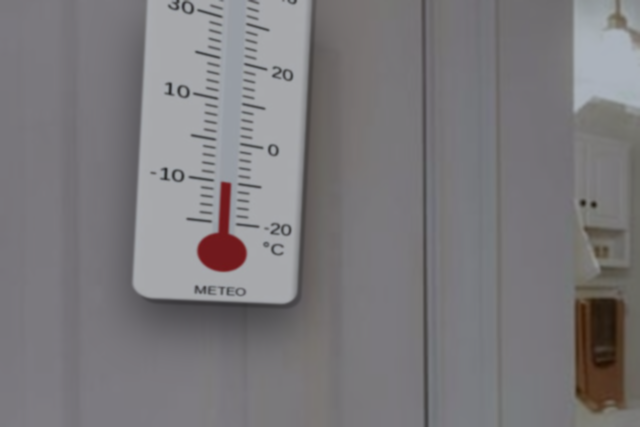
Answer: -10 °C
